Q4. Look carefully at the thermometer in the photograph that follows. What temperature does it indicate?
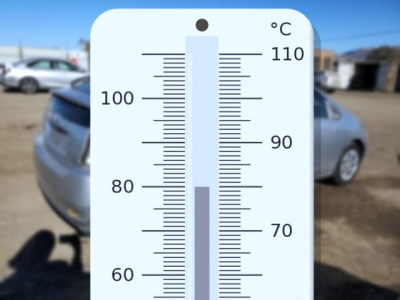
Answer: 80 °C
